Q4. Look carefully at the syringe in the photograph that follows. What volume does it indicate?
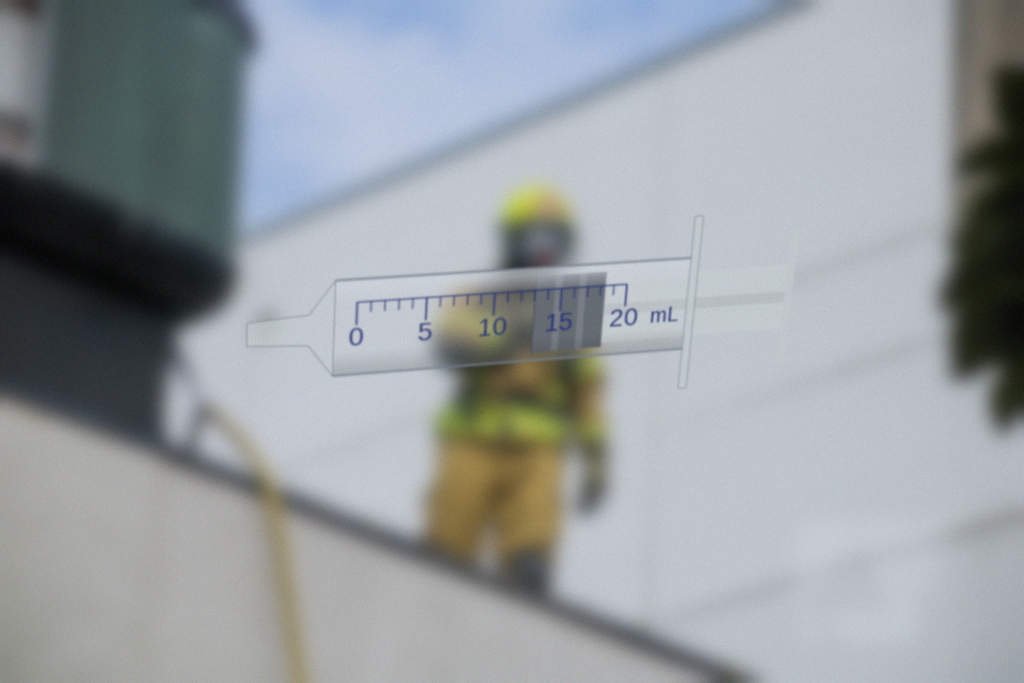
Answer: 13 mL
